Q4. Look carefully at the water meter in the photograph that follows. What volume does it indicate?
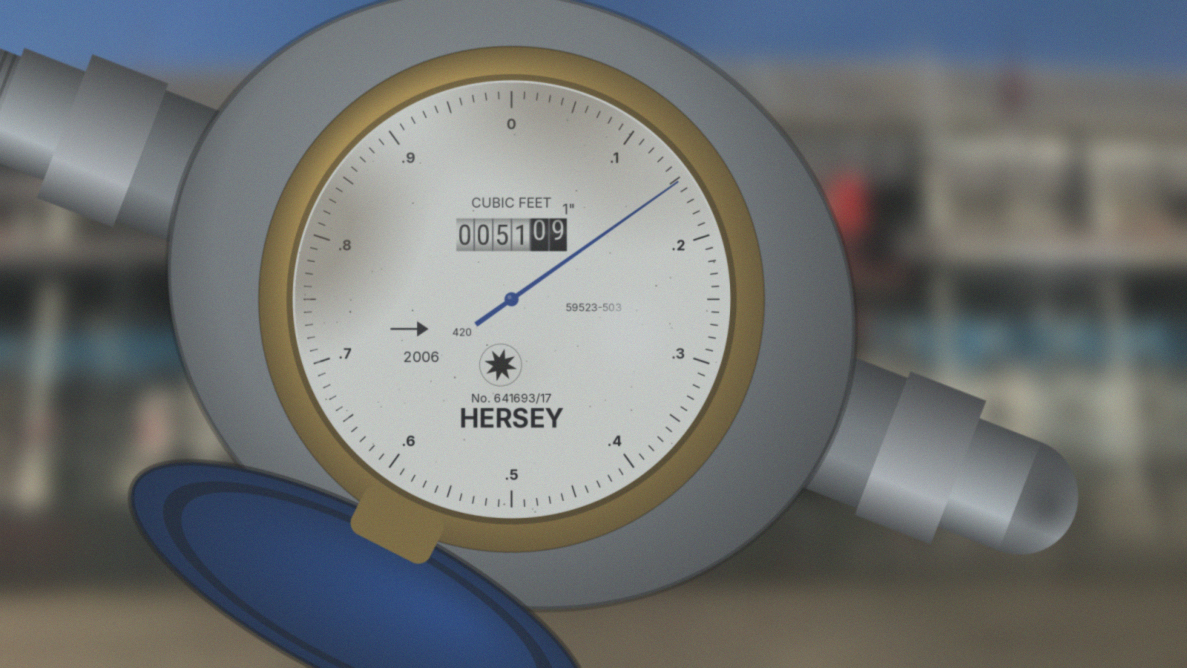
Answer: 5109.15 ft³
